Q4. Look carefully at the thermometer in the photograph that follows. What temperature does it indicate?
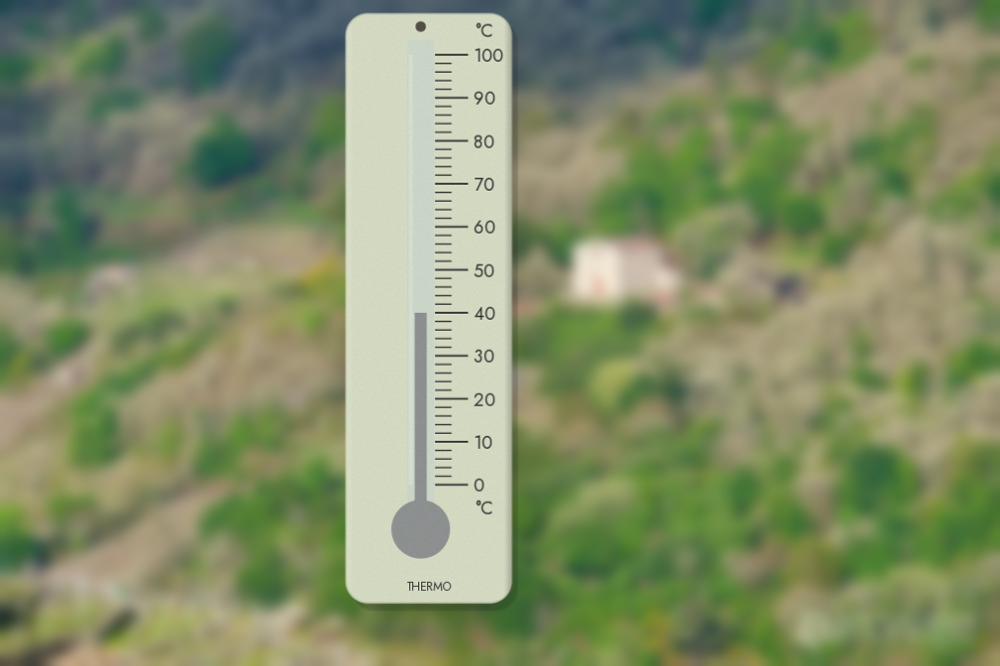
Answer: 40 °C
